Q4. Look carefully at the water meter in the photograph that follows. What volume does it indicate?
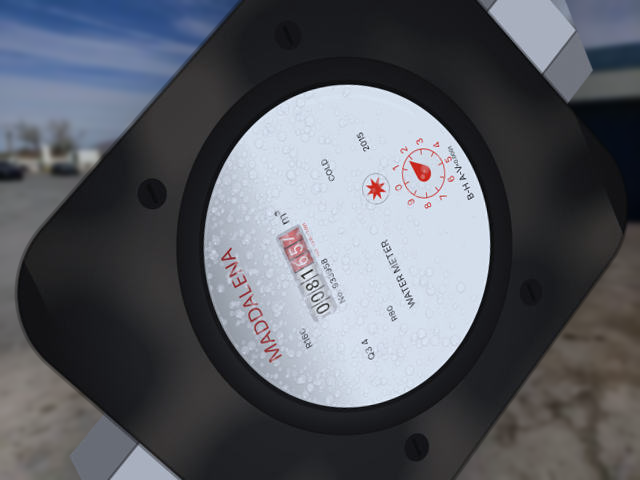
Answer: 81.6571 m³
